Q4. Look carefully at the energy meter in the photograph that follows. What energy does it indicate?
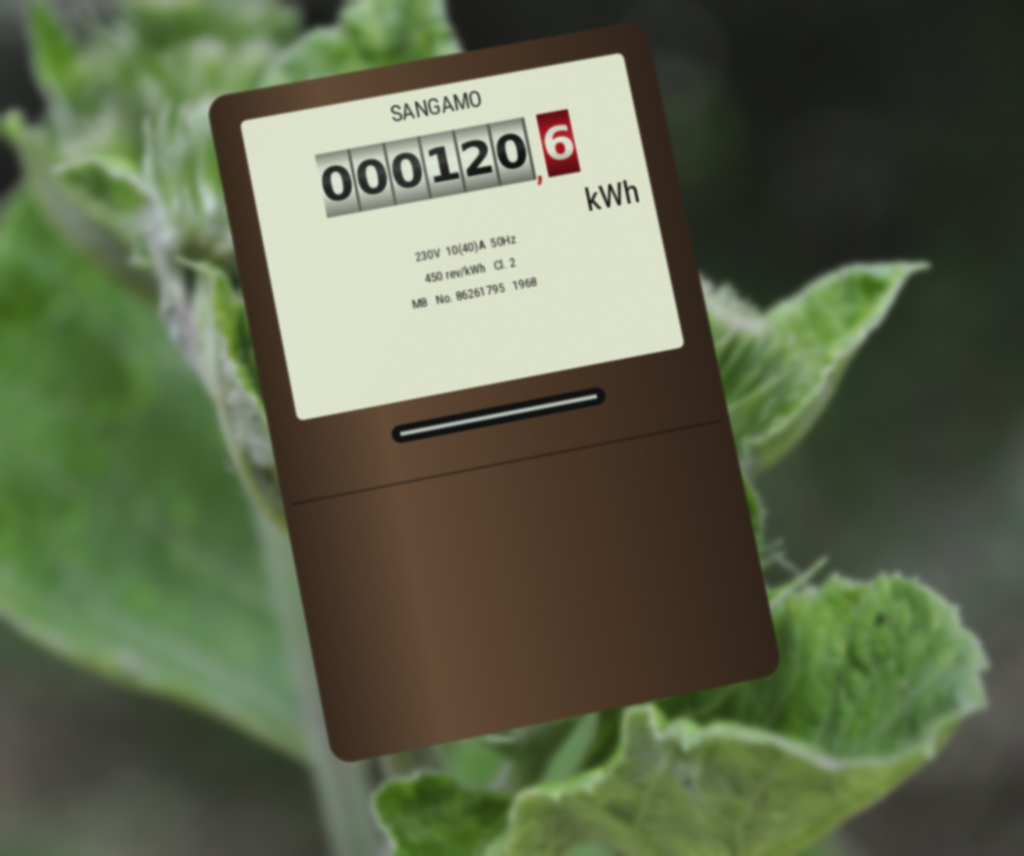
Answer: 120.6 kWh
